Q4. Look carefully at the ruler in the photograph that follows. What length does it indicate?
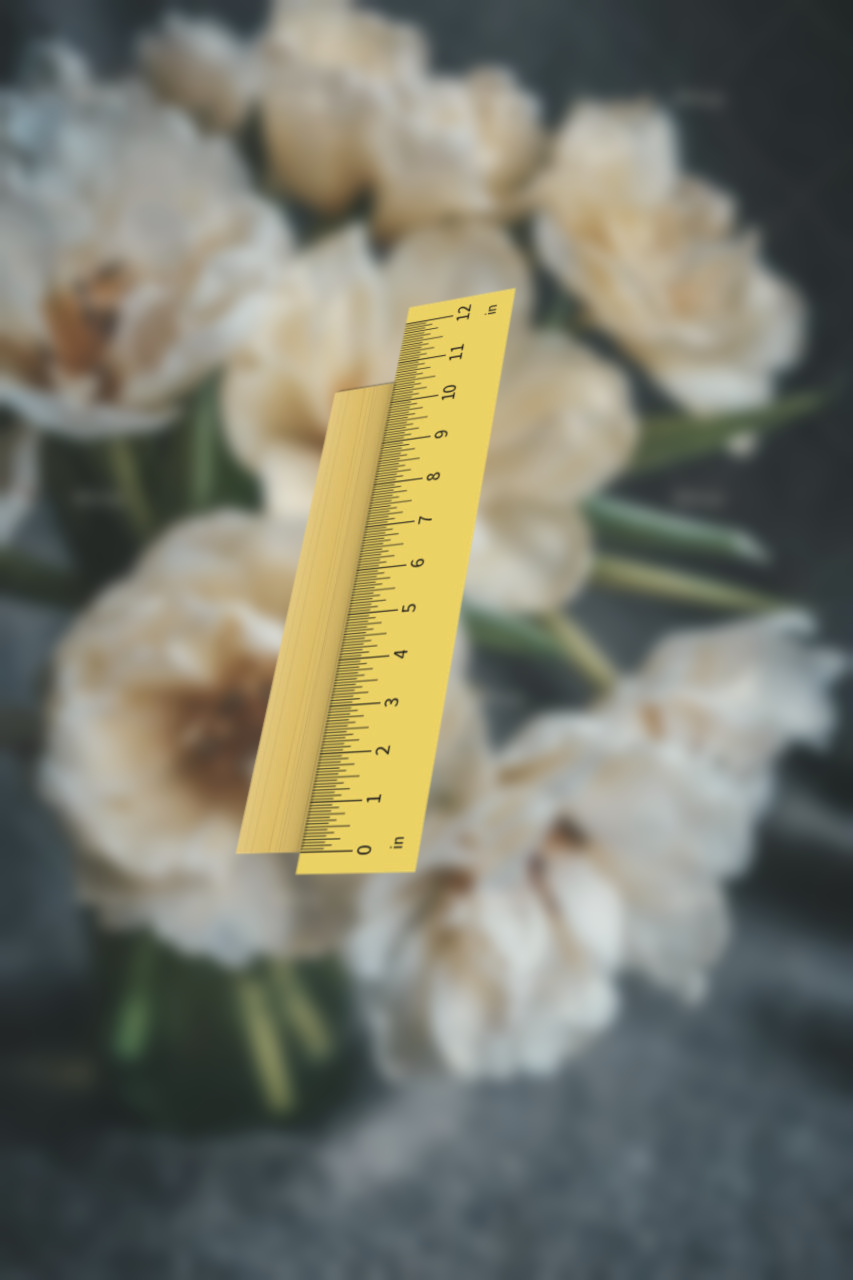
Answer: 10.5 in
